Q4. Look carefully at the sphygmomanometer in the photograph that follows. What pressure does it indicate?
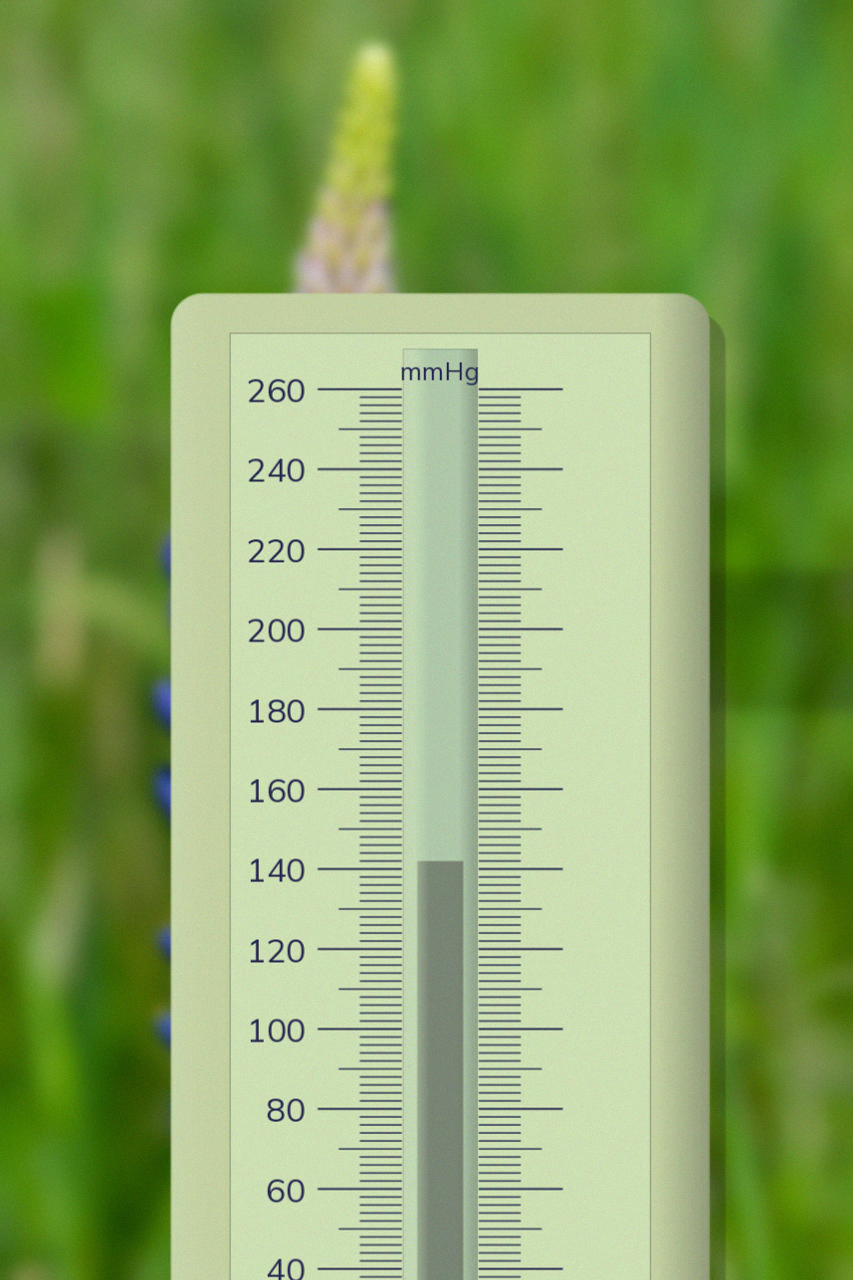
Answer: 142 mmHg
